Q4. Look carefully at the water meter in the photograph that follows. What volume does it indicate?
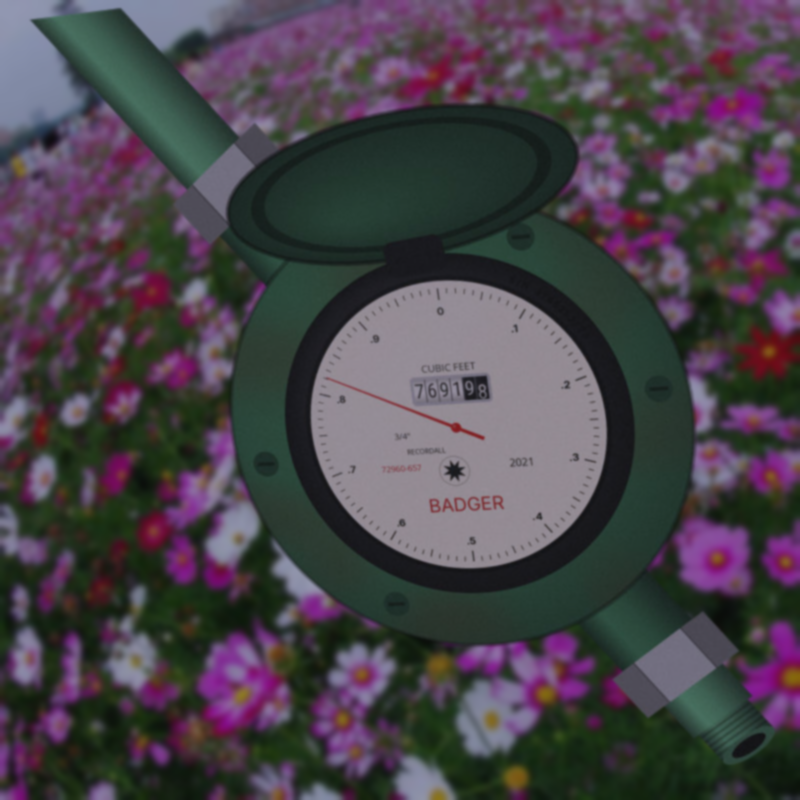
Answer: 769197.82 ft³
